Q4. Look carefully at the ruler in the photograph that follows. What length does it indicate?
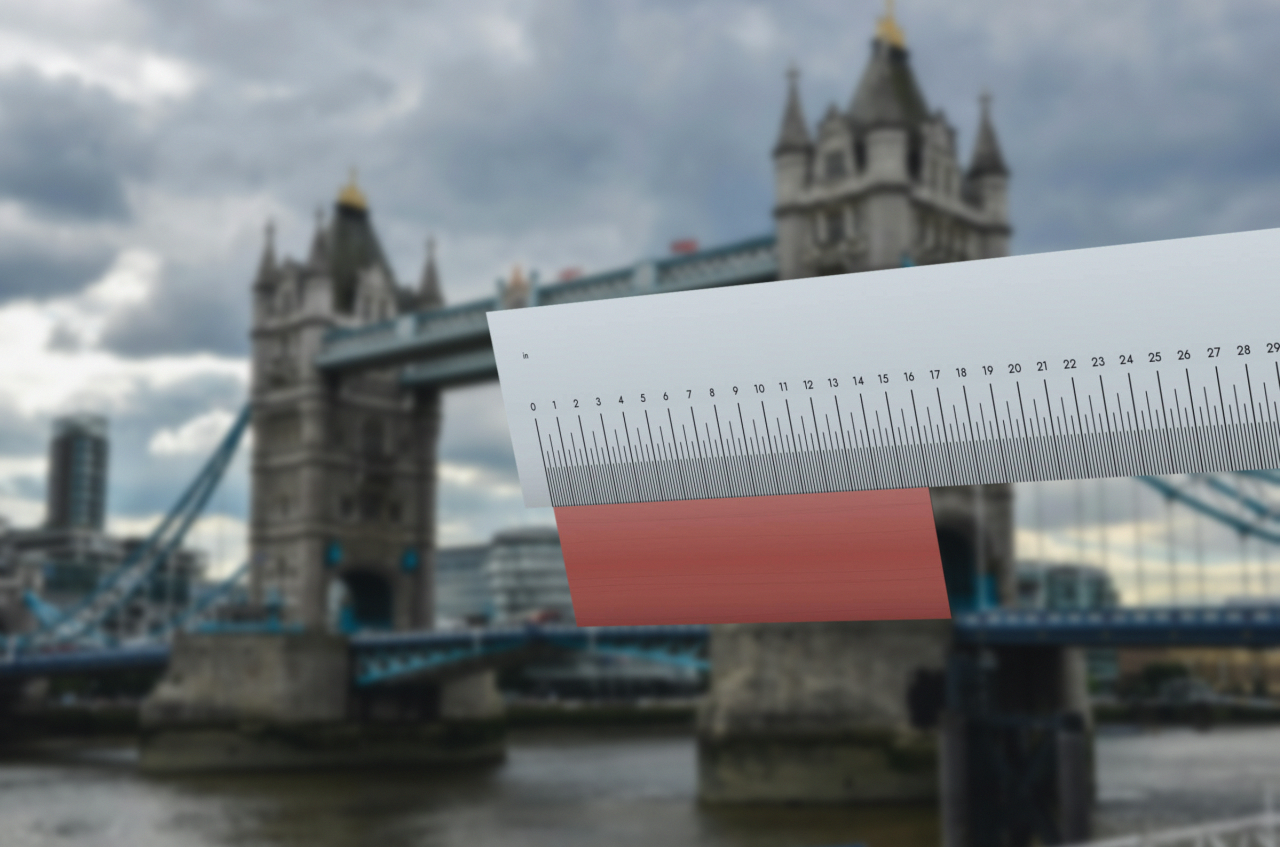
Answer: 16 in
